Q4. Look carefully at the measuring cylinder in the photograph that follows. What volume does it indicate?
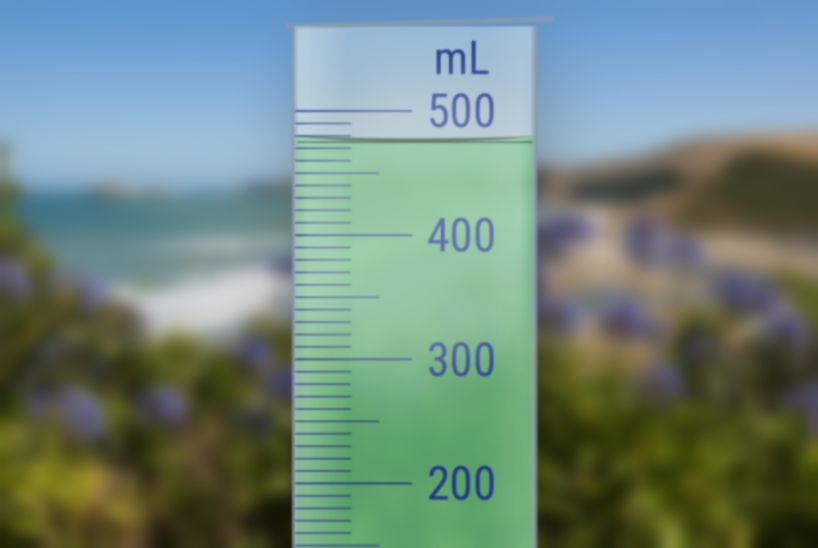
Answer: 475 mL
